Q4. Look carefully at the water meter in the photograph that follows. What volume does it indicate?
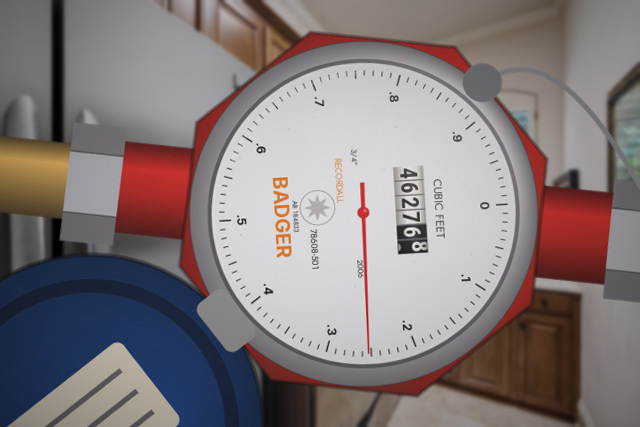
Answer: 462768.25 ft³
